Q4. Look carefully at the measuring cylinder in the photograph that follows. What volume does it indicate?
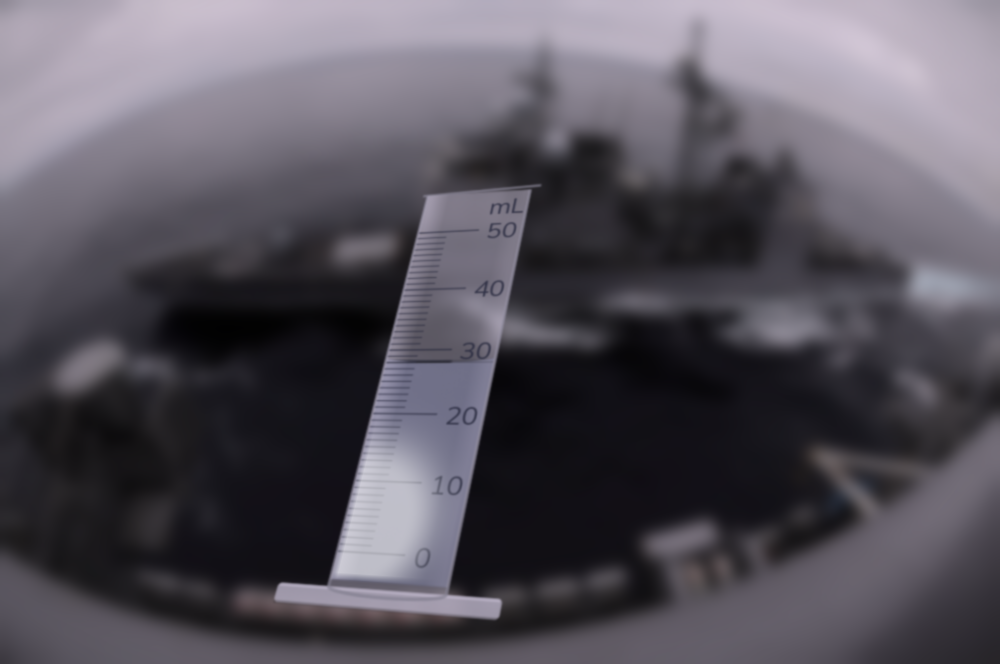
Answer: 28 mL
